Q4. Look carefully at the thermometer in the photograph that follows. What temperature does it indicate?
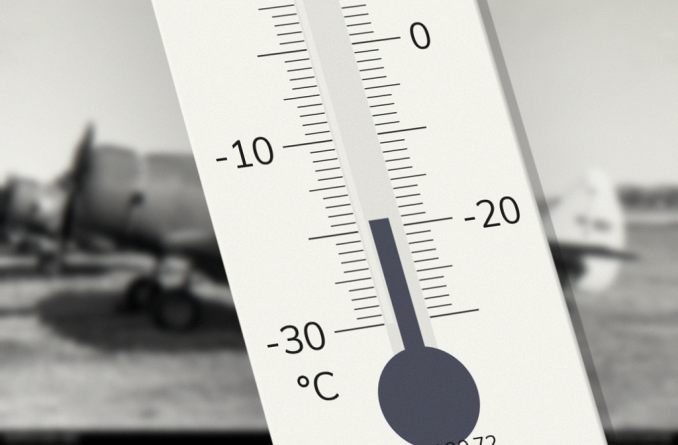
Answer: -19 °C
